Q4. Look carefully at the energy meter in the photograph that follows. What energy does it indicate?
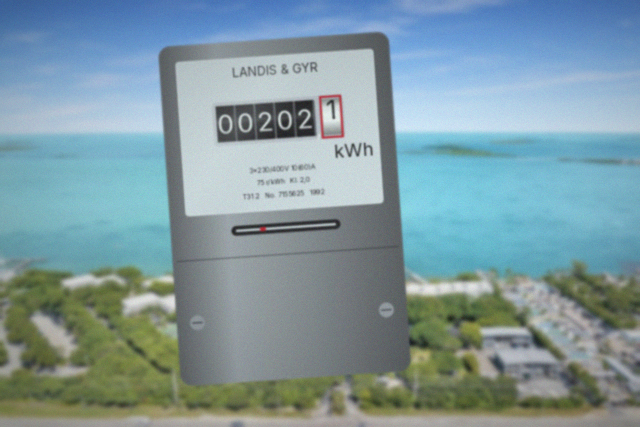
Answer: 202.1 kWh
